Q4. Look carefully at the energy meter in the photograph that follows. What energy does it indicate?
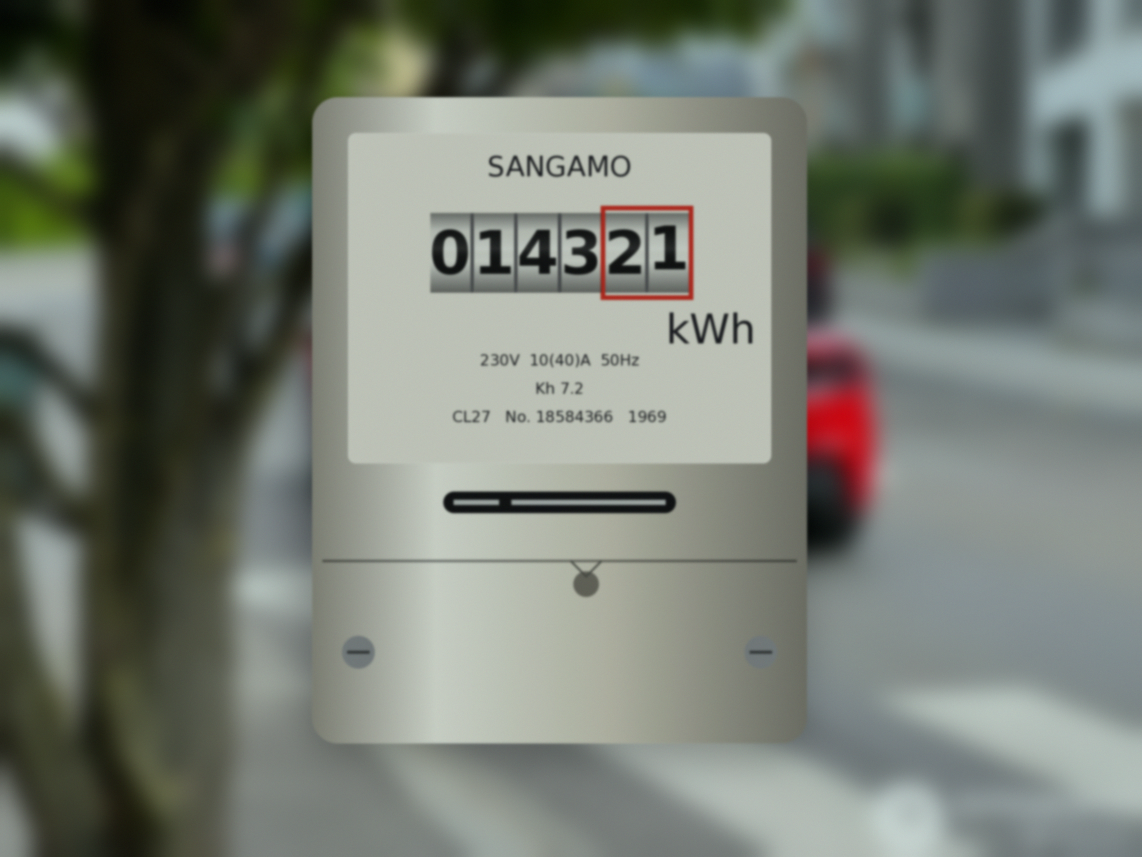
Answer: 143.21 kWh
